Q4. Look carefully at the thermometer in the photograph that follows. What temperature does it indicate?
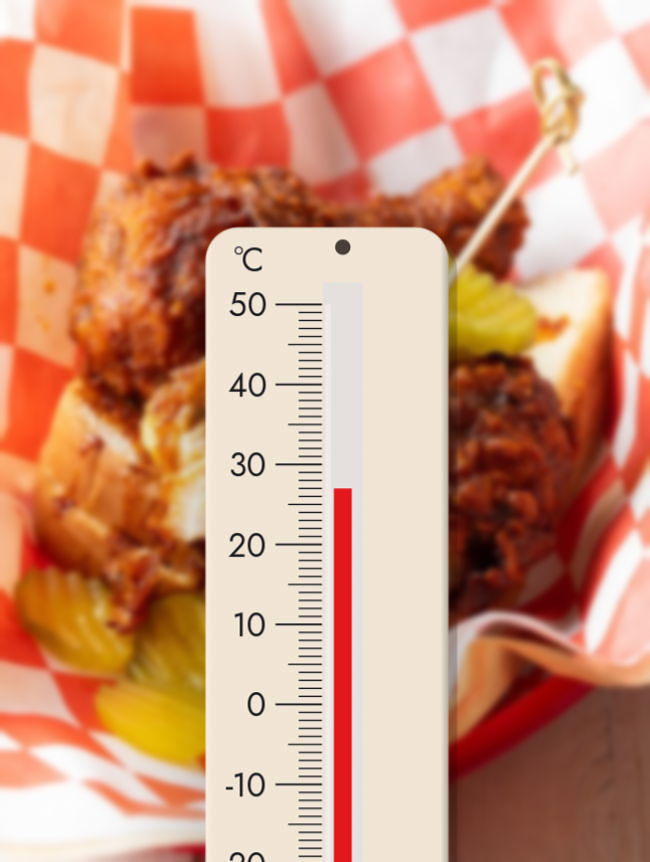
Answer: 27 °C
